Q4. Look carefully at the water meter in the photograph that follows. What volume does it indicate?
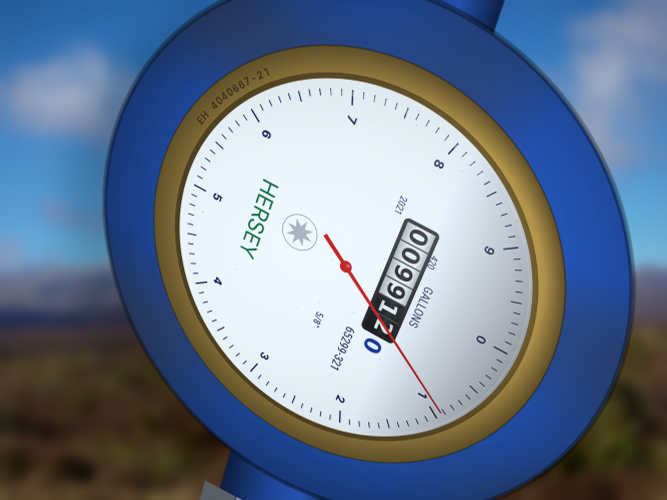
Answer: 99120.9 gal
